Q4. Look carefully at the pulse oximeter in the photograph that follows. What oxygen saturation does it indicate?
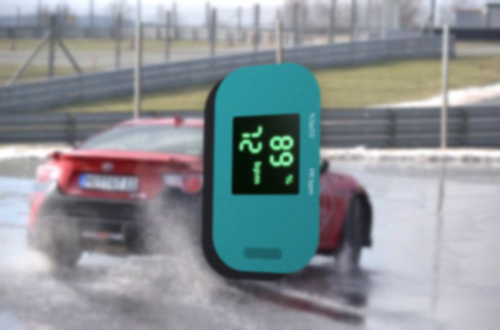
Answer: 89 %
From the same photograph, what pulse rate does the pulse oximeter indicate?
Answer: 72 bpm
